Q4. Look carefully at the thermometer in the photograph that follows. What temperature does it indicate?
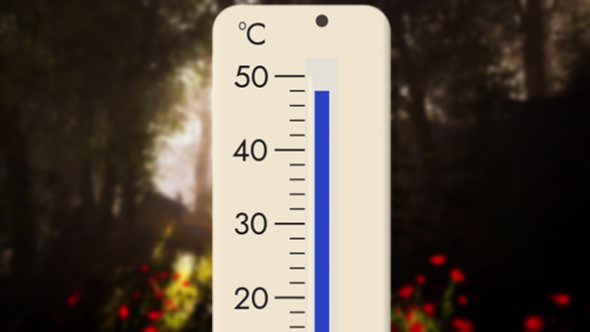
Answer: 48 °C
